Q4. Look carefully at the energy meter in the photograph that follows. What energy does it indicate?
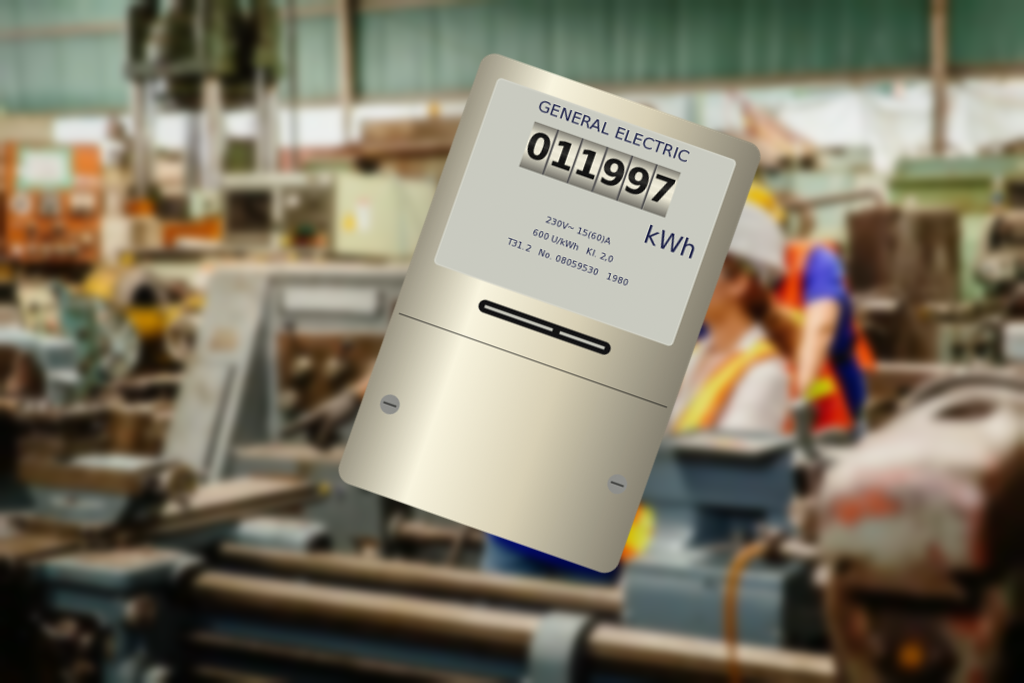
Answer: 11997 kWh
